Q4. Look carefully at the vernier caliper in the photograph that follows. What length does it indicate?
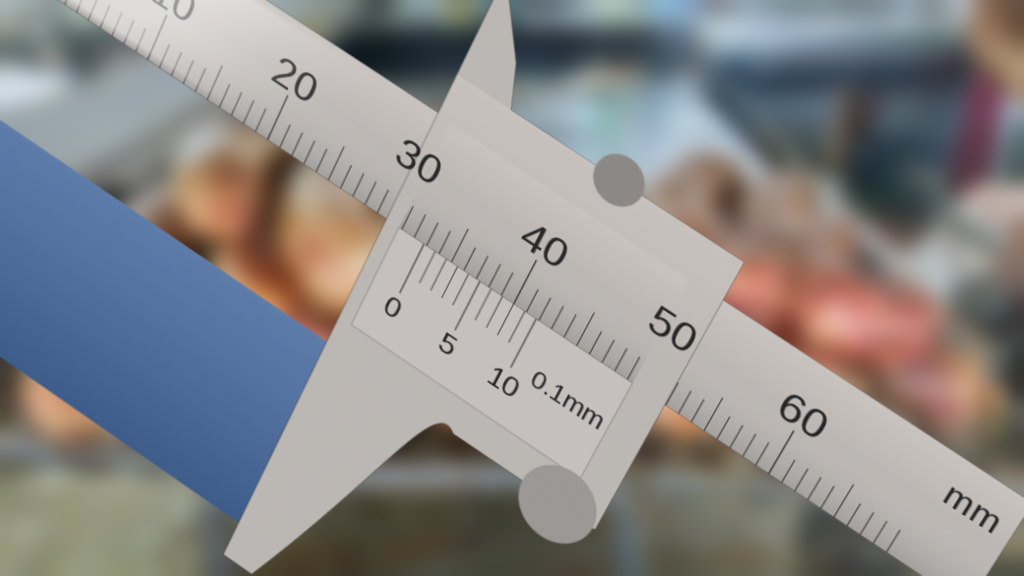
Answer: 32.8 mm
